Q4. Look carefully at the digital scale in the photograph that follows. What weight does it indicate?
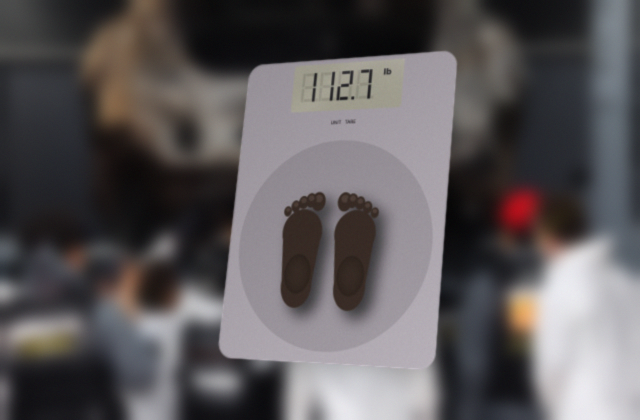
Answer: 112.7 lb
